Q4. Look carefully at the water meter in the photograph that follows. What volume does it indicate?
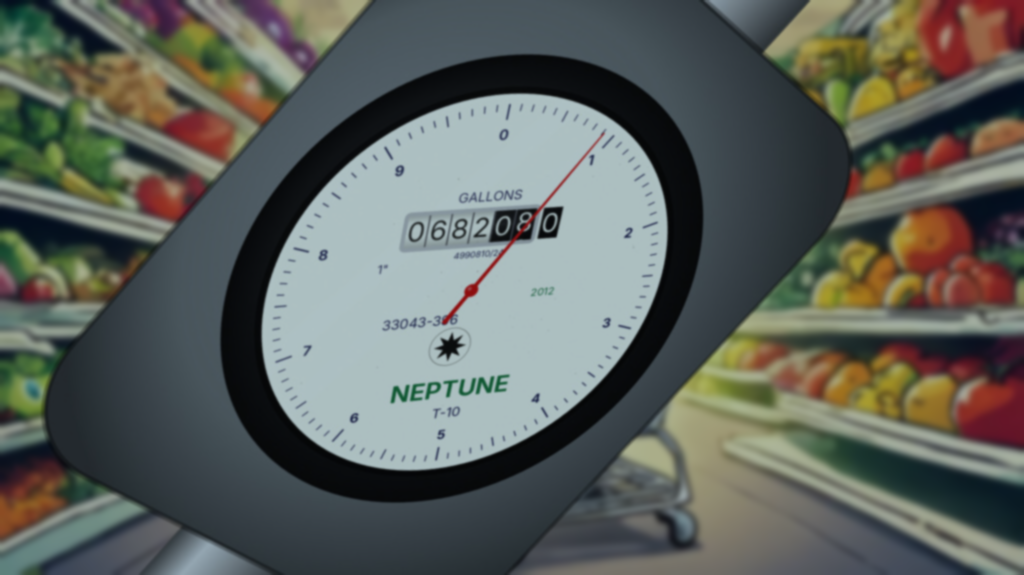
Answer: 682080.9 gal
